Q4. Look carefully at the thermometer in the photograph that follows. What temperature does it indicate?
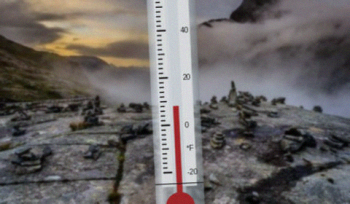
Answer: 8 °F
